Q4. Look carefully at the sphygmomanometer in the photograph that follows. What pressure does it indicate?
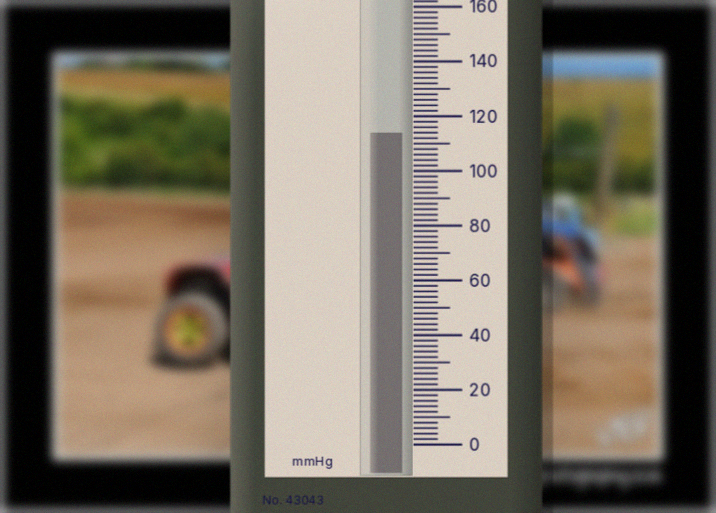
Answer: 114 mmHg
